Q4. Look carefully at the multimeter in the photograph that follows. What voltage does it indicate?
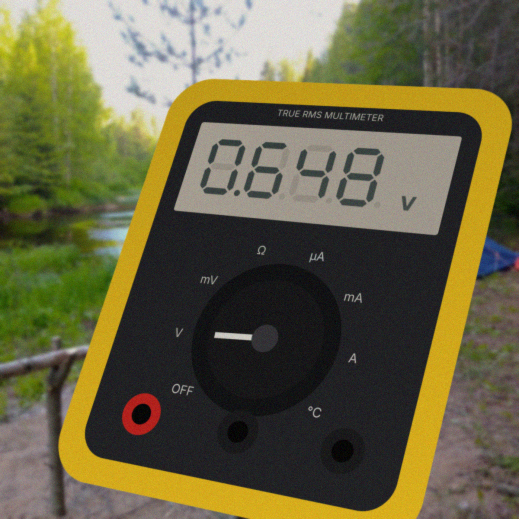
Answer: 0.648 V
